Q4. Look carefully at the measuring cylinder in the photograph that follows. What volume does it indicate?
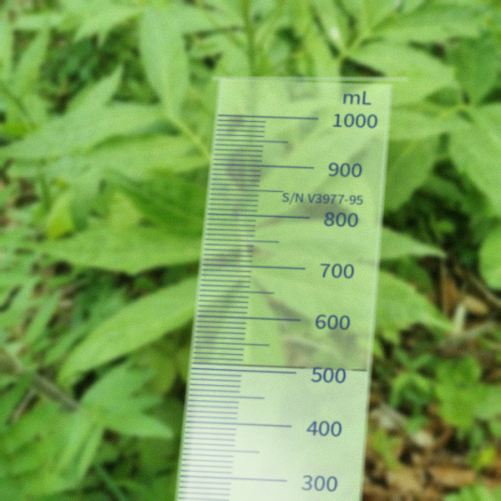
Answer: 510 mL
